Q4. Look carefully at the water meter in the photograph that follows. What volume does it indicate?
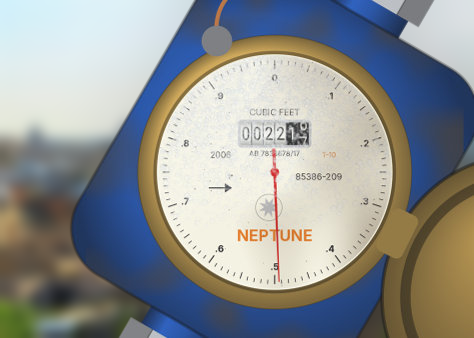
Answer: 2216.49 ft³
